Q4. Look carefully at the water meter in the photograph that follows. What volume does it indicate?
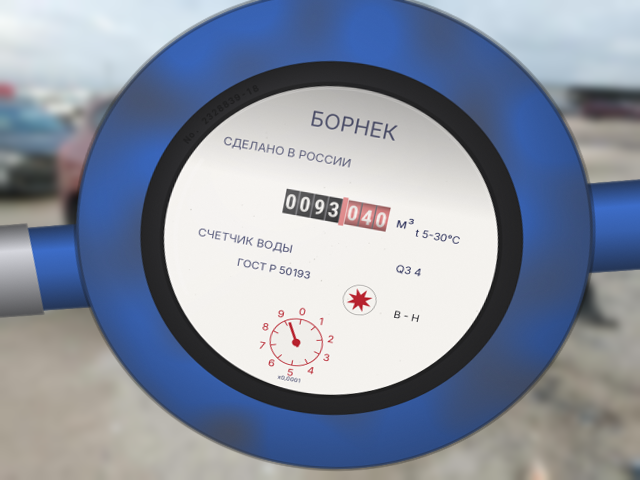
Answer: 93.0399 m³
